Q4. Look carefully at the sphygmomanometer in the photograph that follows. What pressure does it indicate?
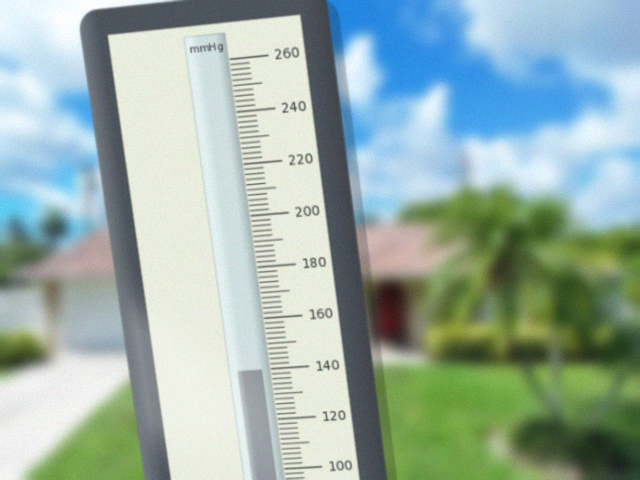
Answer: 140 mmHg
